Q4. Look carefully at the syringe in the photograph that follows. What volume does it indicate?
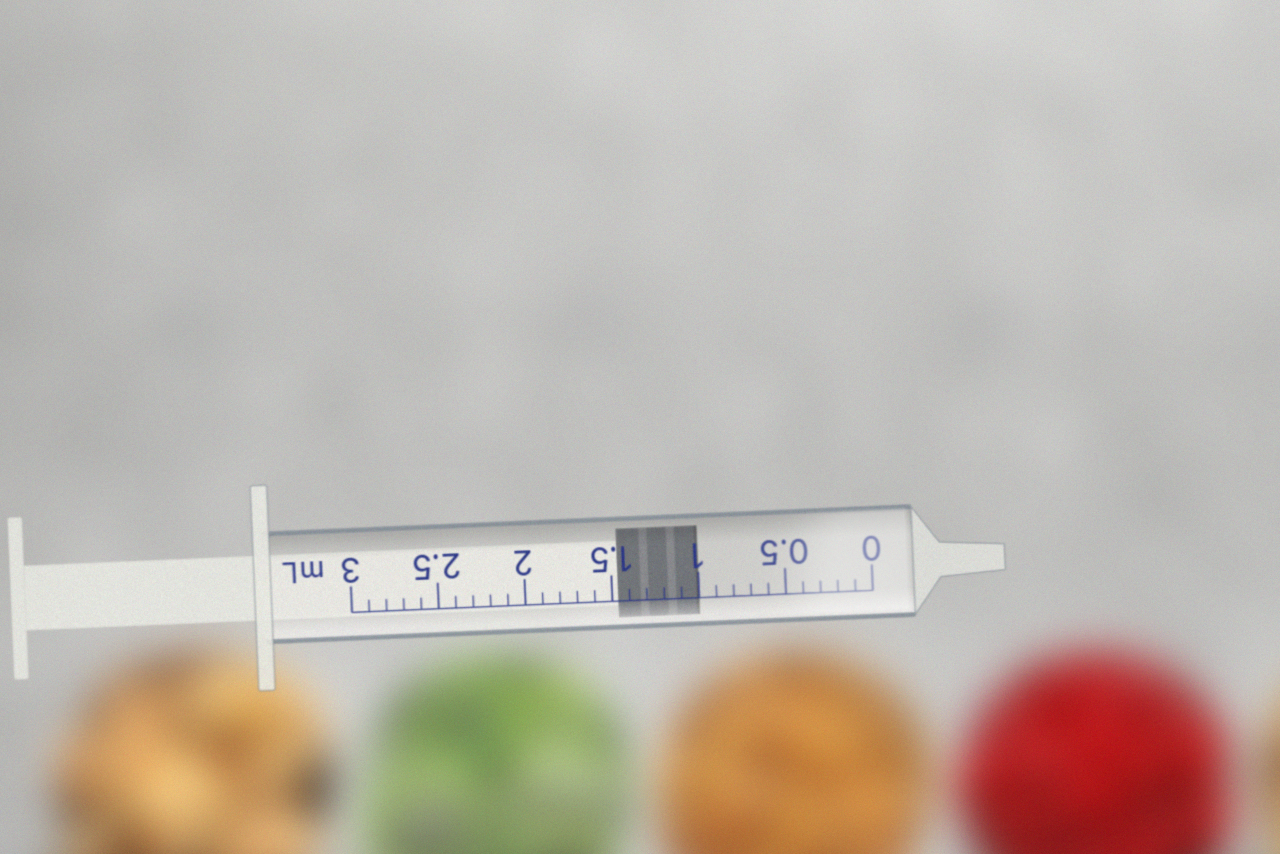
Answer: 1 mL
